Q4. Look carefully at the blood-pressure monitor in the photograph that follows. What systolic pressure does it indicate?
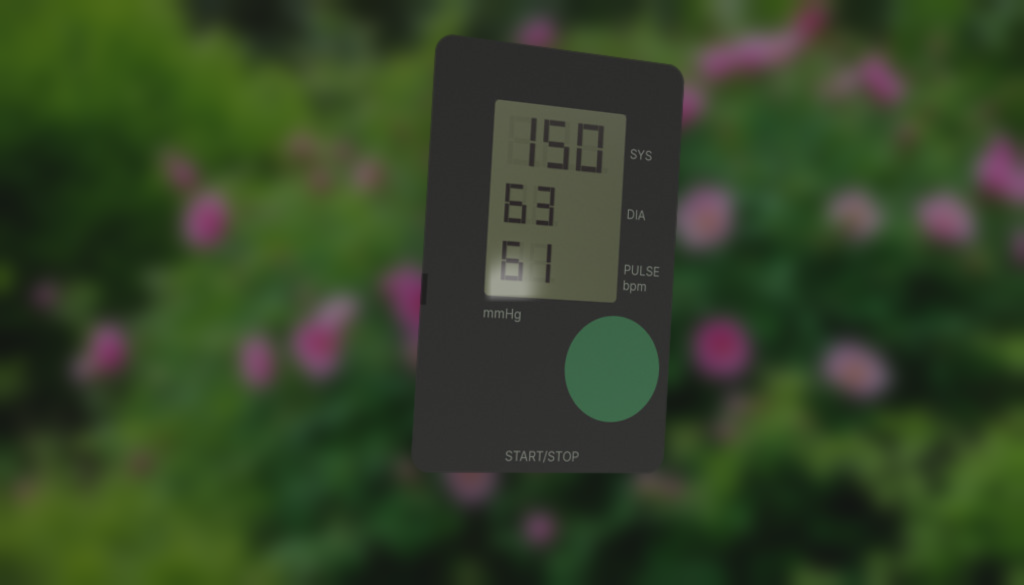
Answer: 150 mmHg
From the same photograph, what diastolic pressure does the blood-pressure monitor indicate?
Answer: 63 mmHg
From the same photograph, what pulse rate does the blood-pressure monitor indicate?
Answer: 61 bpm
